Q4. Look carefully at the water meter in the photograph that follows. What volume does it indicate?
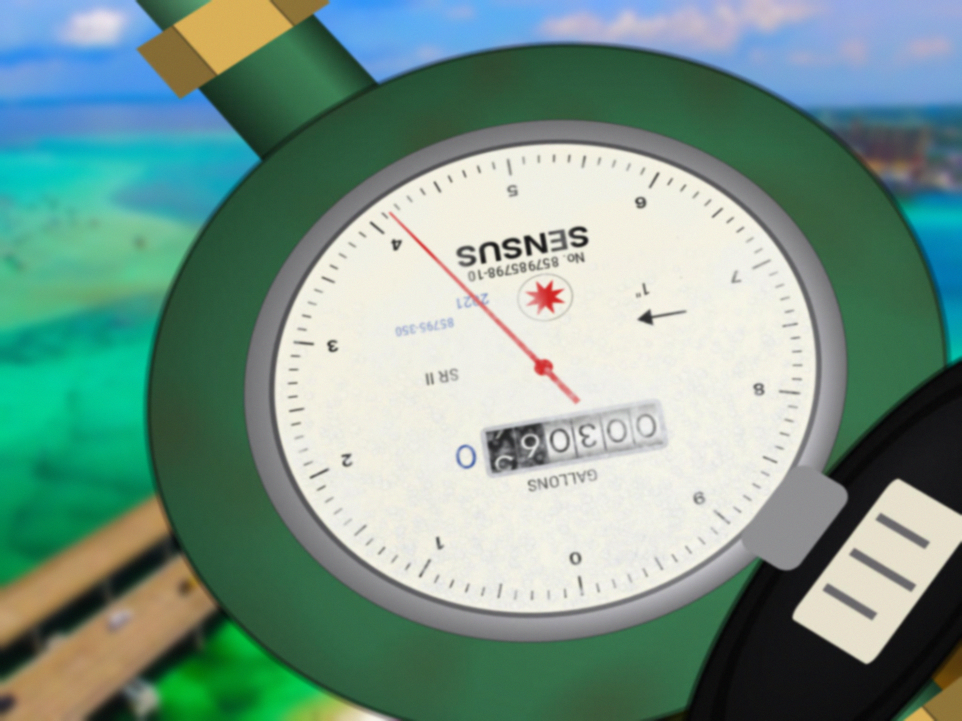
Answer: 30654.1 gal
